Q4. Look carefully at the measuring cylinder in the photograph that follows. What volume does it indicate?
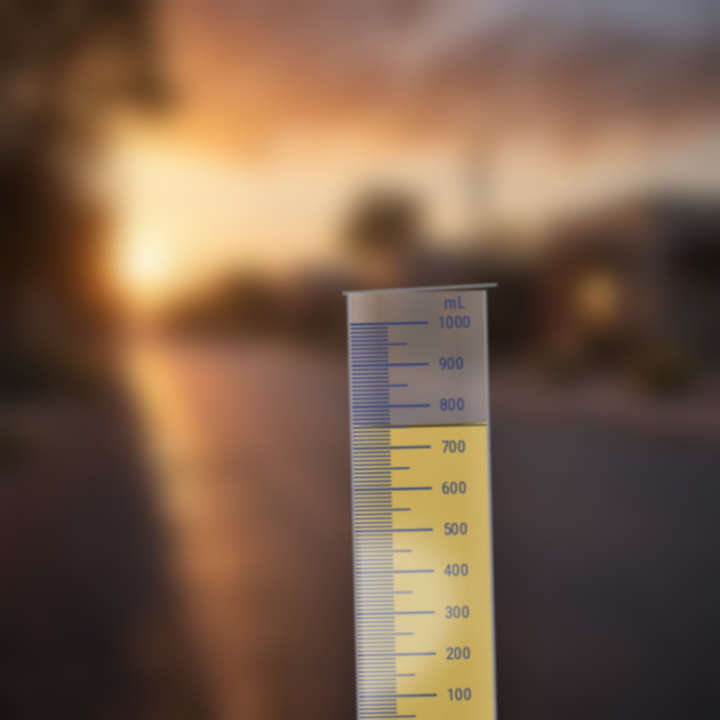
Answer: 750 mL
